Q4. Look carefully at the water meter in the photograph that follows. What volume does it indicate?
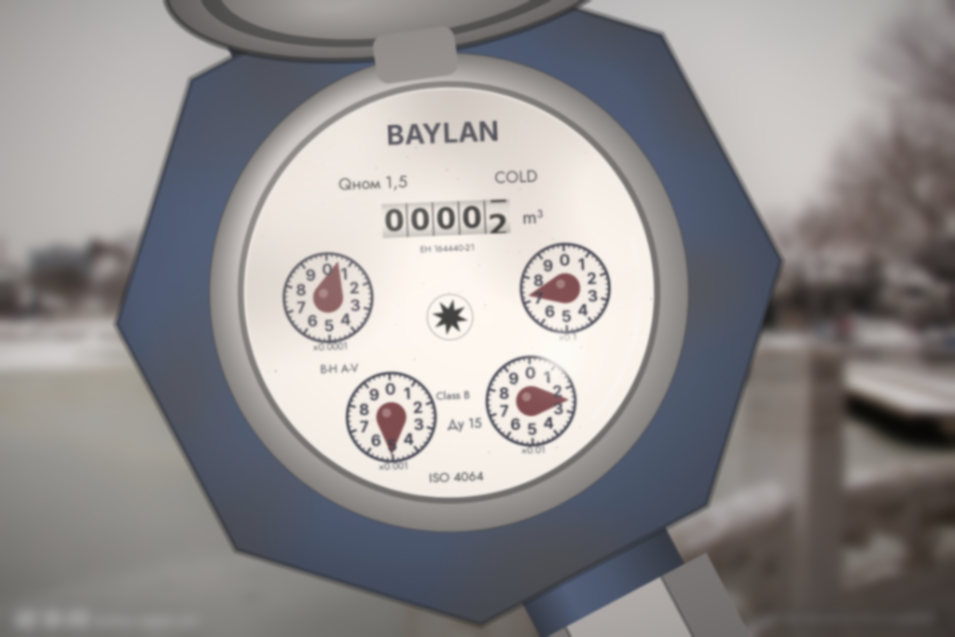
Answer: 1.7250 m³
